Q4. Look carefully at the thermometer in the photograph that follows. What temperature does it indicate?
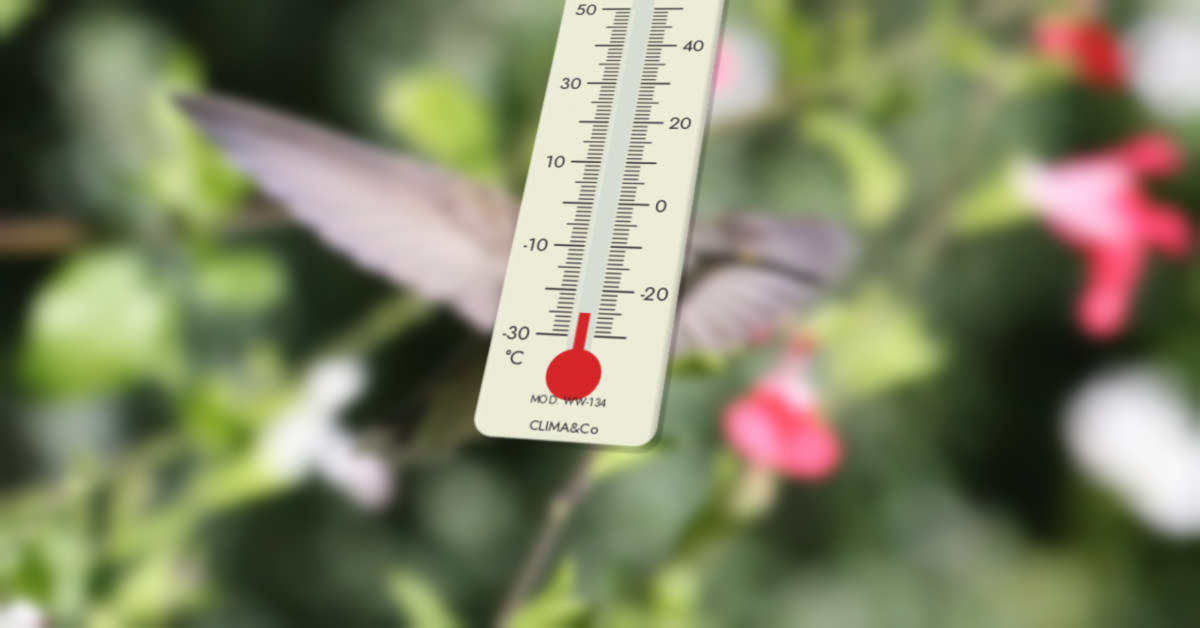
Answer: -25 °C
